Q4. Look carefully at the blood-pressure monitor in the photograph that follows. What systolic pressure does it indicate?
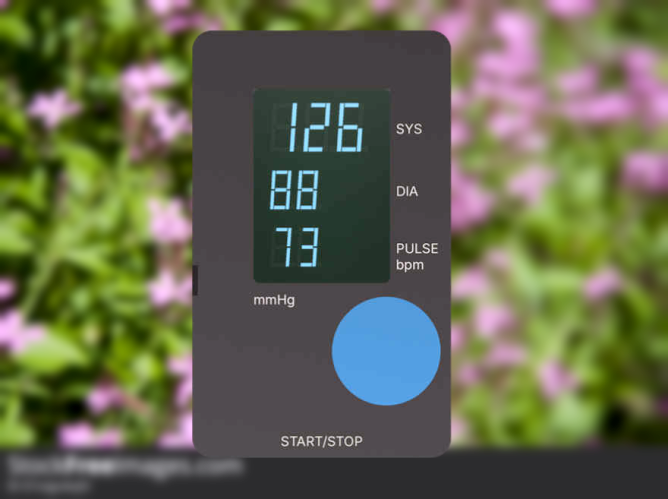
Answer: 126 mmHg
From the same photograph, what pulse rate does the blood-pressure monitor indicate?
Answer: 73 bpm
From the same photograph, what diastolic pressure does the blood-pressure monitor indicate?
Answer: 88 mmHg
